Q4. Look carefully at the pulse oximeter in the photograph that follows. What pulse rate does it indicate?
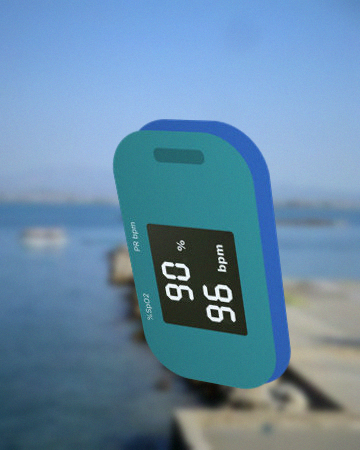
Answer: 96 bpm
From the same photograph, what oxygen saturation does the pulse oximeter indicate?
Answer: 90 %
